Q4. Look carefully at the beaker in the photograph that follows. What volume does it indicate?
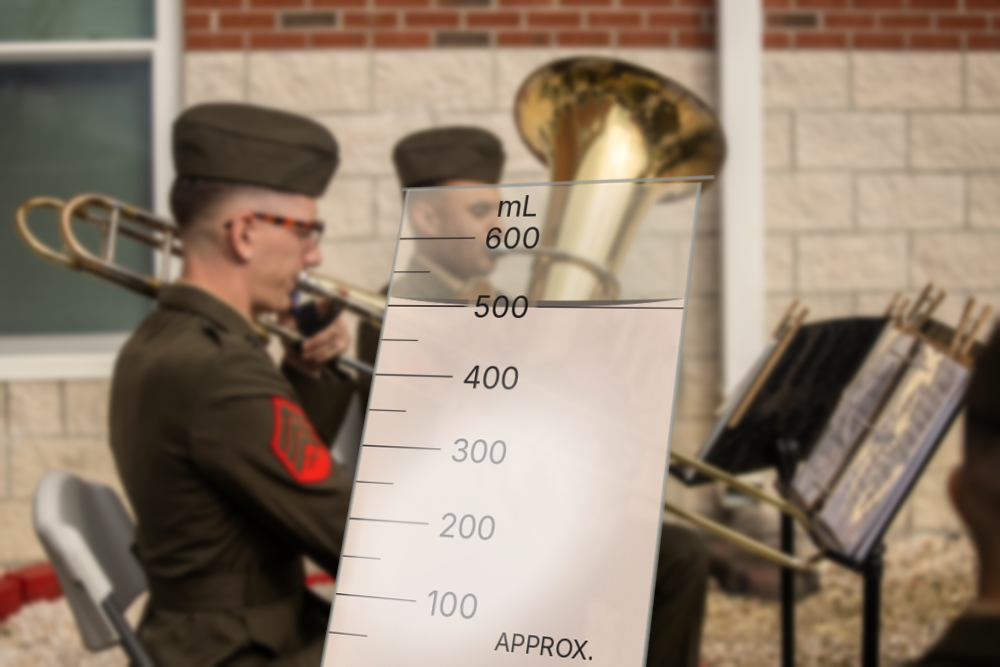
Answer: 500 mL
